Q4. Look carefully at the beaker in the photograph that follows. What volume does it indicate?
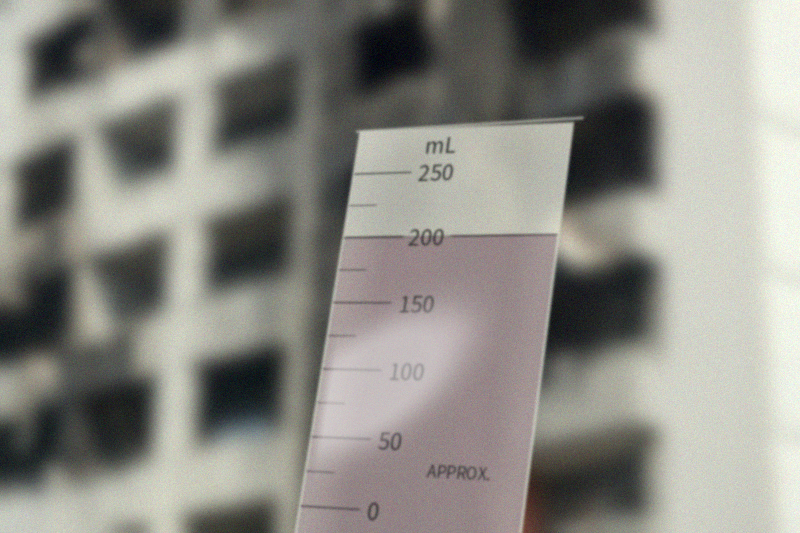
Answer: 200 mL
